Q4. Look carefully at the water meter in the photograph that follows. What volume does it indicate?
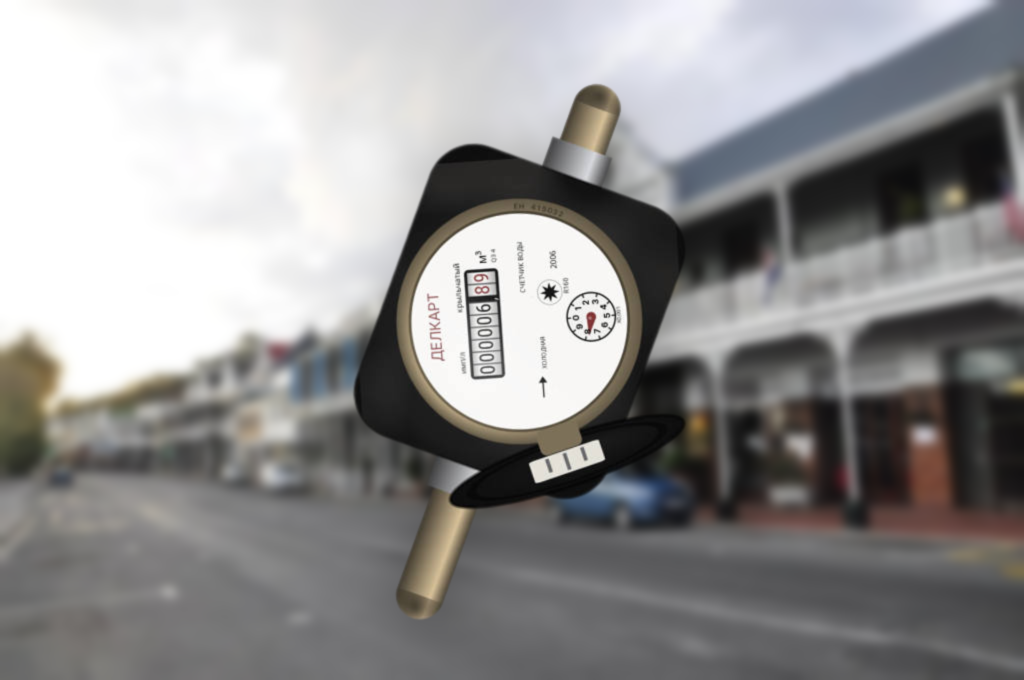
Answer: 6.897 m³
